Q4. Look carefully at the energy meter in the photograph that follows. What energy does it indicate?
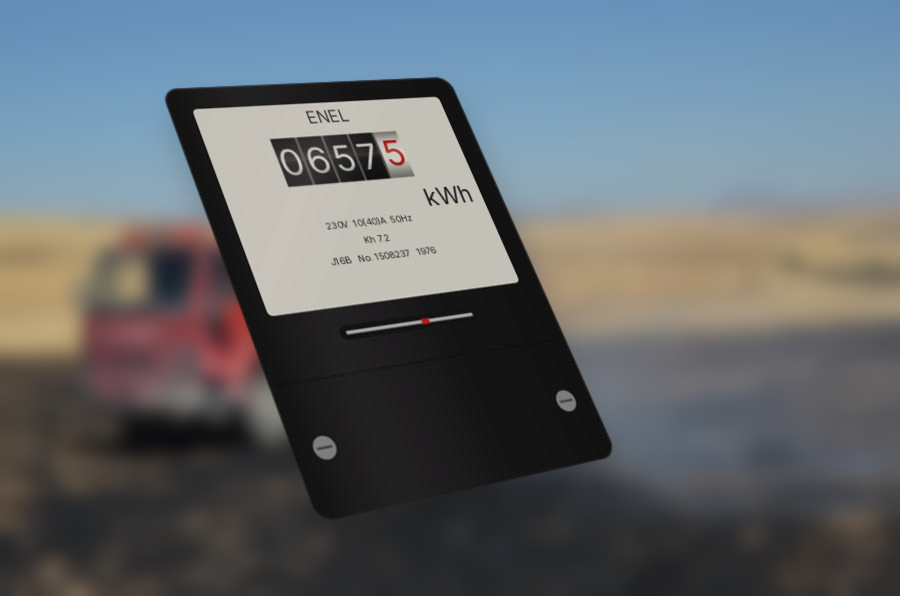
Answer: 657.5 kWh
